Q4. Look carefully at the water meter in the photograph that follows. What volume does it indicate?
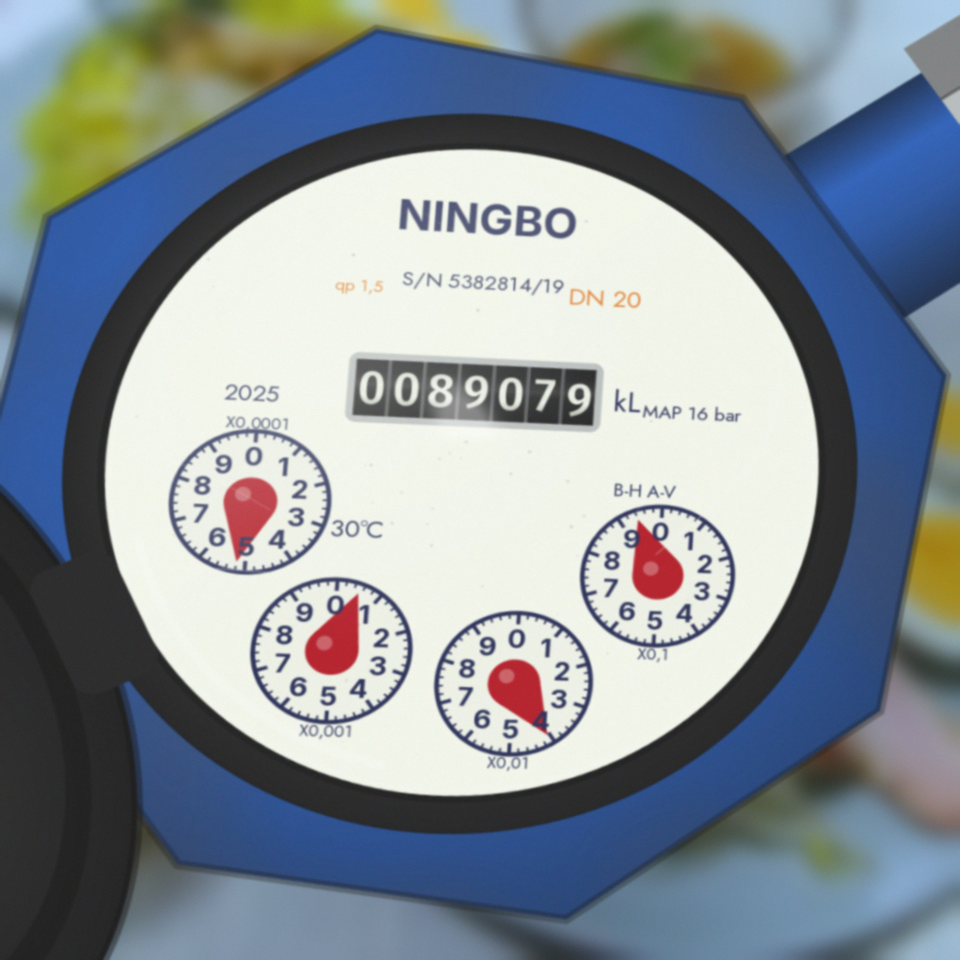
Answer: 89078.9405 kL
